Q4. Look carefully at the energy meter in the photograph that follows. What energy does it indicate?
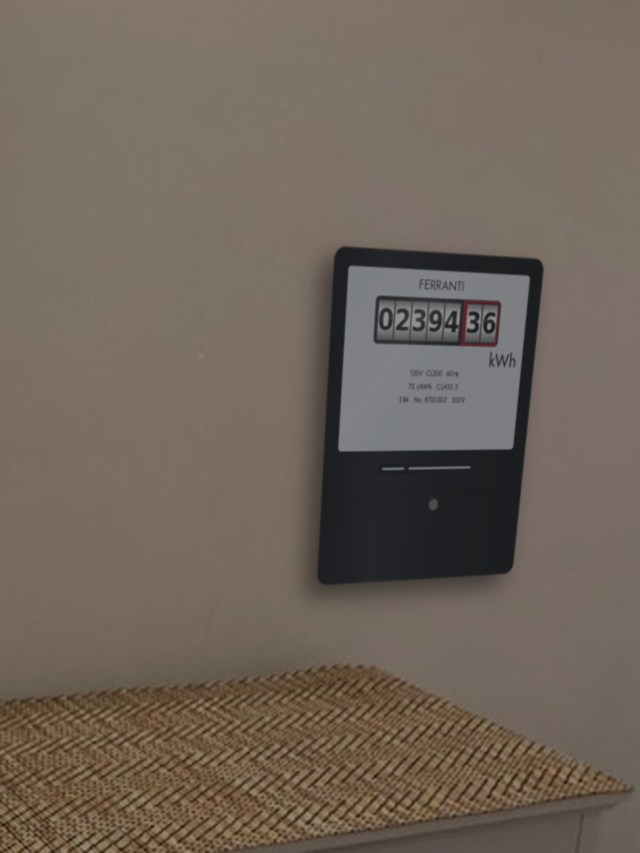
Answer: 2394.36 kWh
